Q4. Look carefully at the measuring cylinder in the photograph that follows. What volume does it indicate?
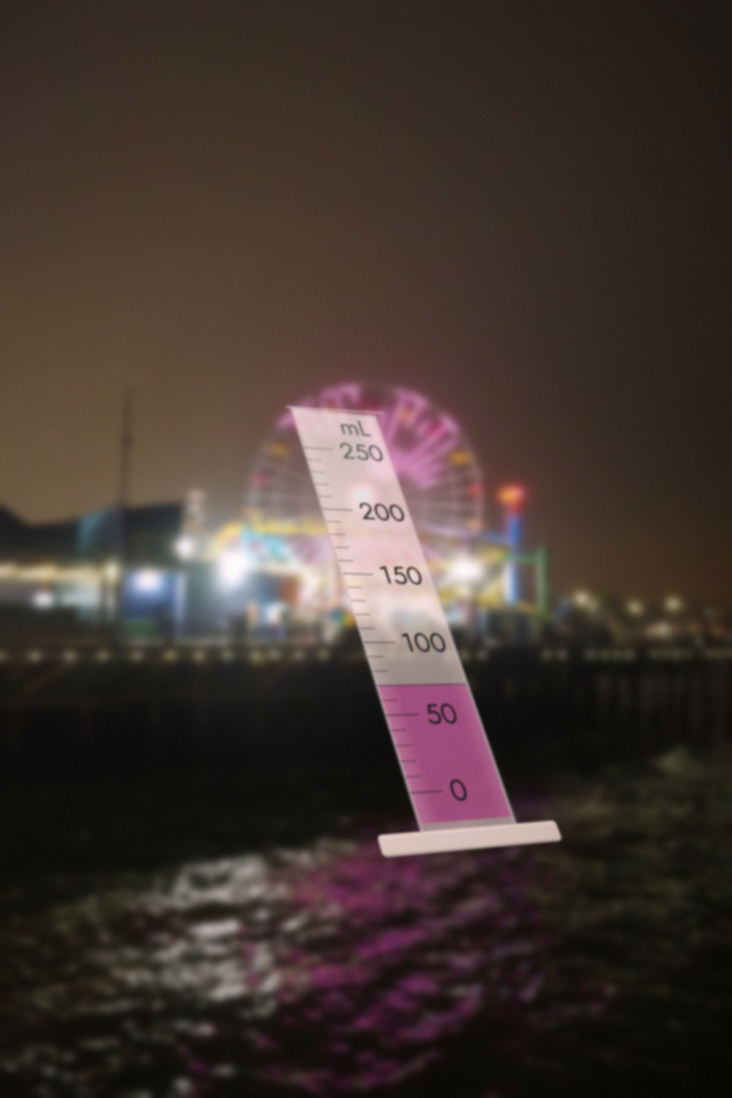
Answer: 70 mL
